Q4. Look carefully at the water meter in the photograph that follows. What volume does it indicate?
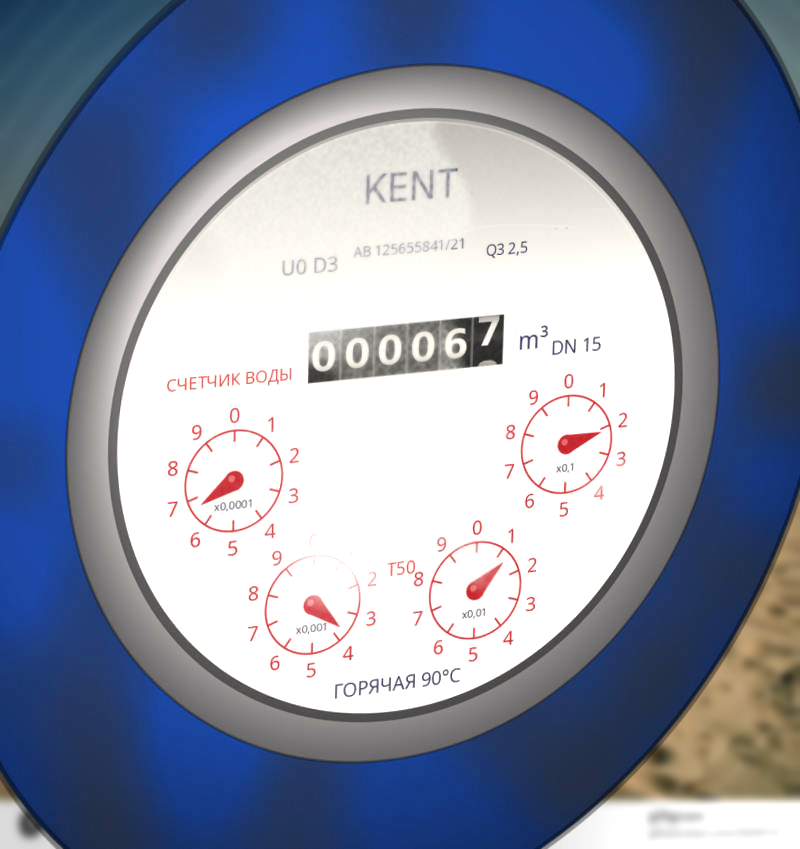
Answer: 67.2136 m³
